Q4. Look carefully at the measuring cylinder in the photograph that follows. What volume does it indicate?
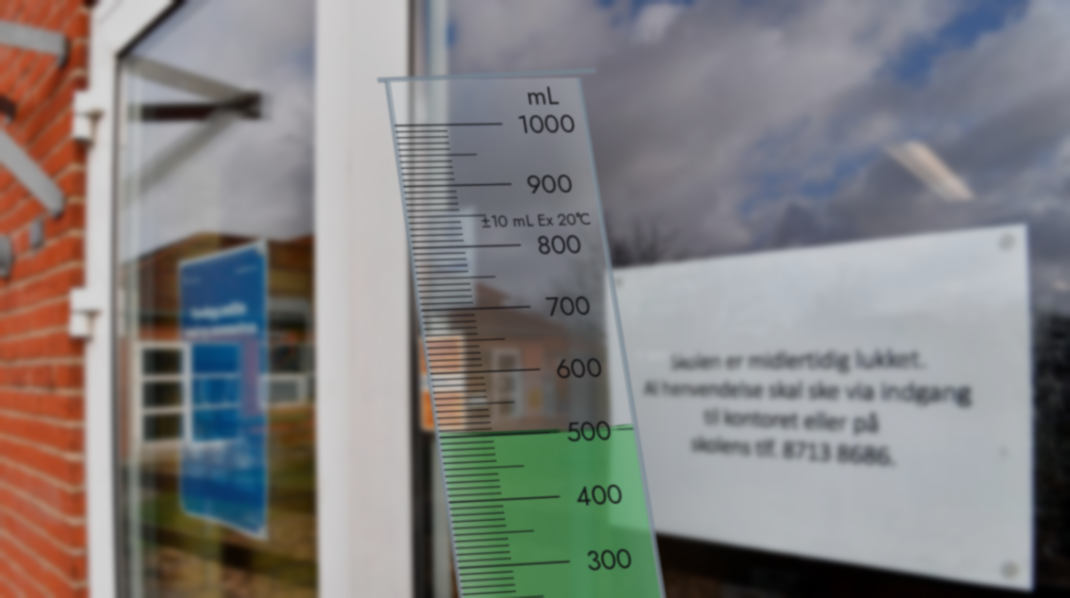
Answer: 500 mL
